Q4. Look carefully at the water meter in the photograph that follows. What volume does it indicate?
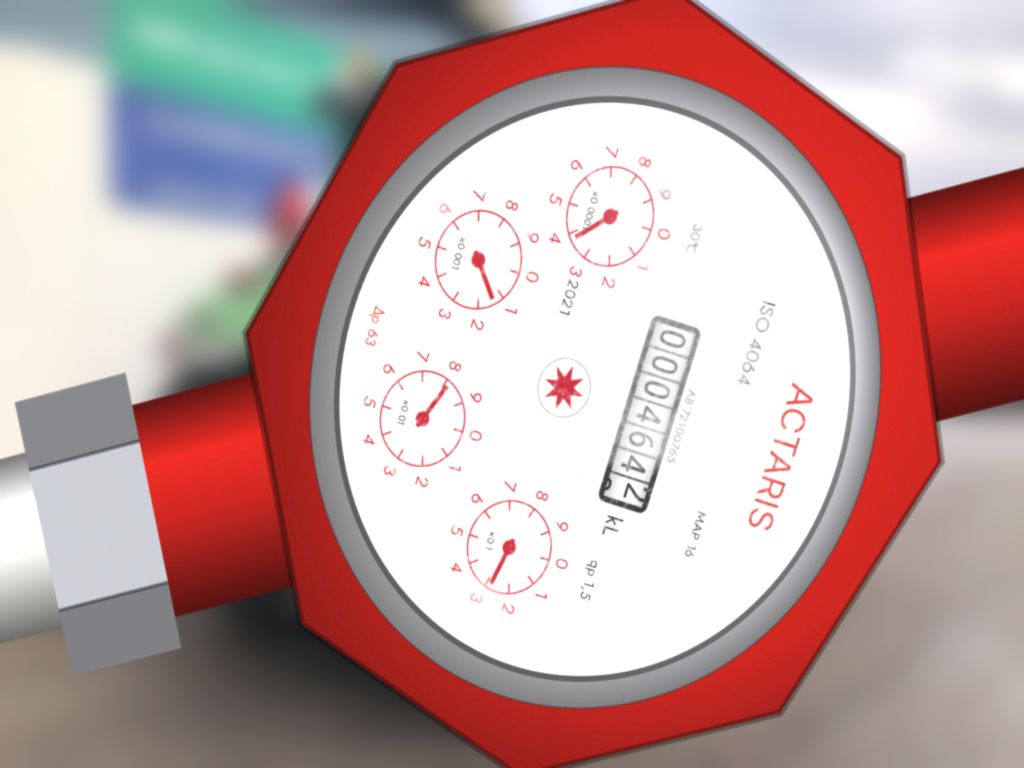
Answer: 4642.2813 kL
